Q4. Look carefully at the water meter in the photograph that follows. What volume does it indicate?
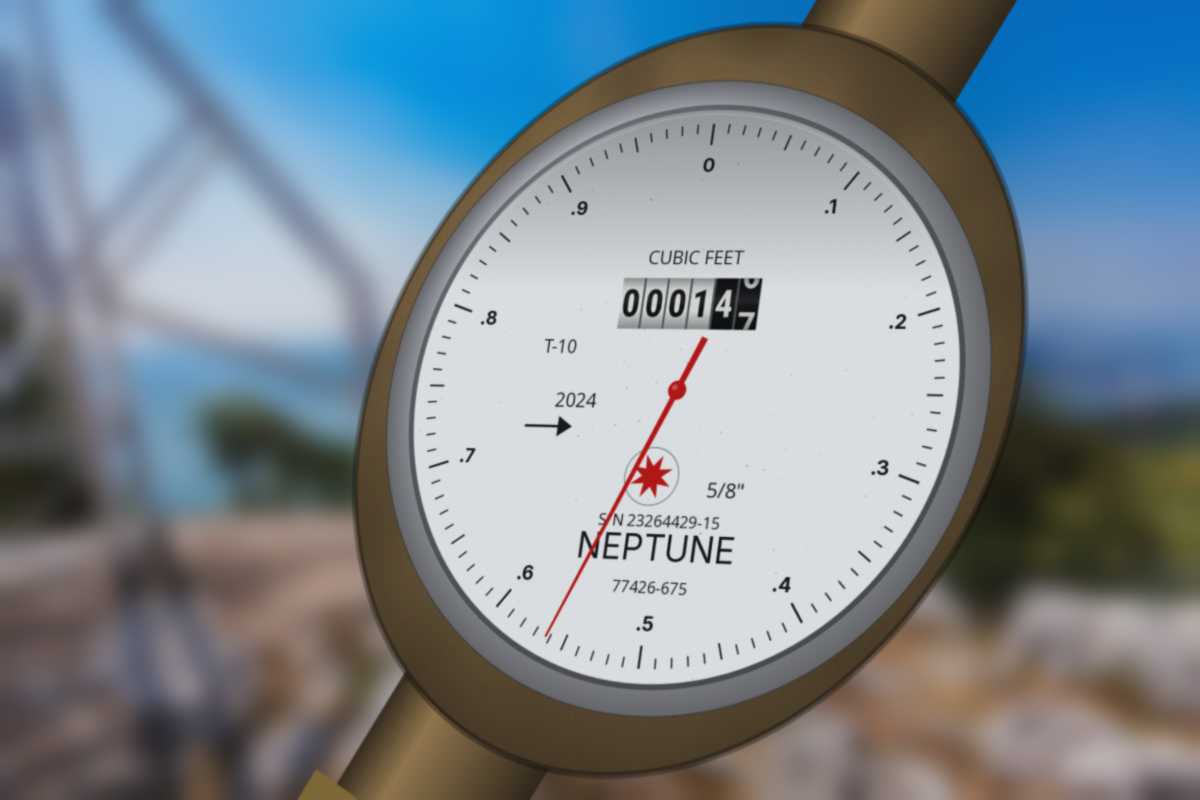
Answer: 146.56 ft³
